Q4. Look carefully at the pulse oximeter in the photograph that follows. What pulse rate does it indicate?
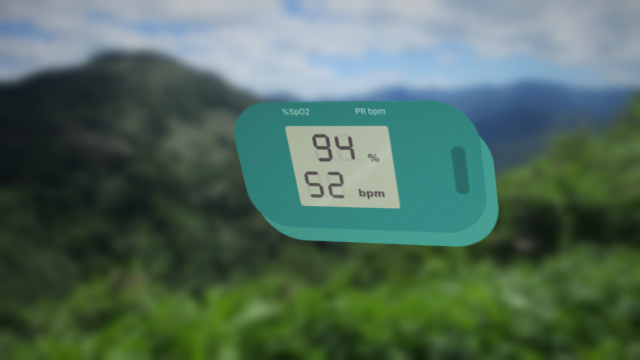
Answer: 52 bpm
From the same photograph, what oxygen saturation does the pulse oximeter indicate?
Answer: 94 %
